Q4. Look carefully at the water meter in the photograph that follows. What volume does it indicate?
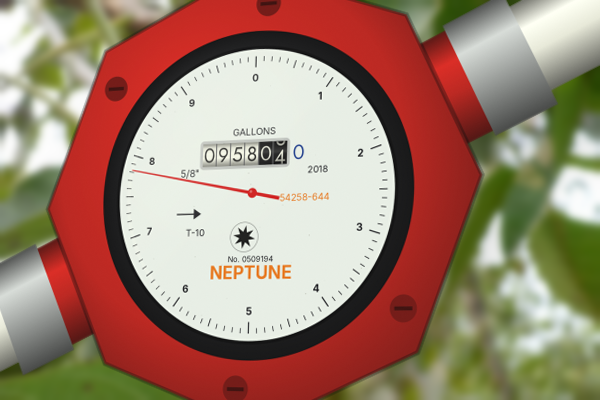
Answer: 958037.8 gal
